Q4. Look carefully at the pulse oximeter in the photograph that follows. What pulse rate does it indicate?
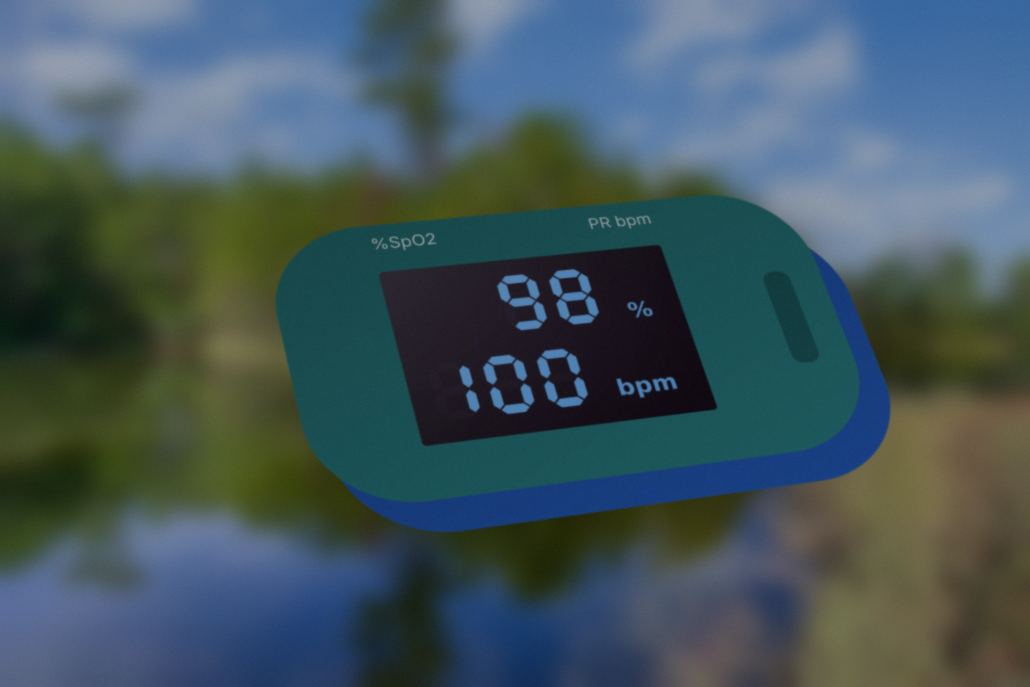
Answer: 100 bpm
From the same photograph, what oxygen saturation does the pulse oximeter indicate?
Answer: 98 %
